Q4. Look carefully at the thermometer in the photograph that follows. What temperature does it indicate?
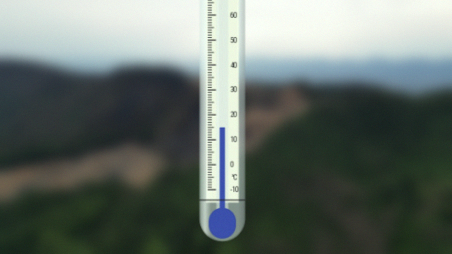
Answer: 15 °C
